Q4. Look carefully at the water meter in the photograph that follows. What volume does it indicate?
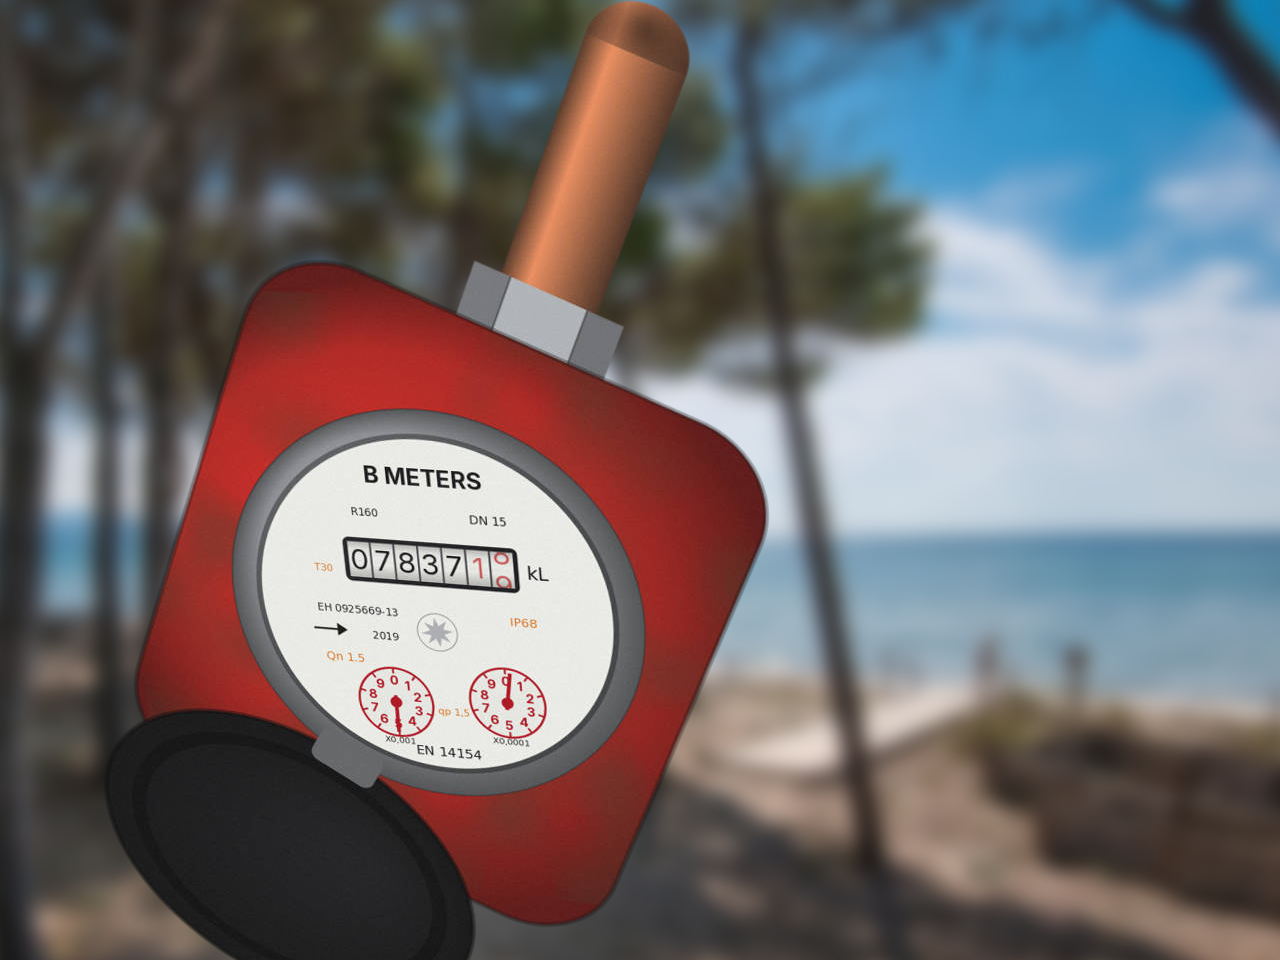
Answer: 7837.1850 kL
